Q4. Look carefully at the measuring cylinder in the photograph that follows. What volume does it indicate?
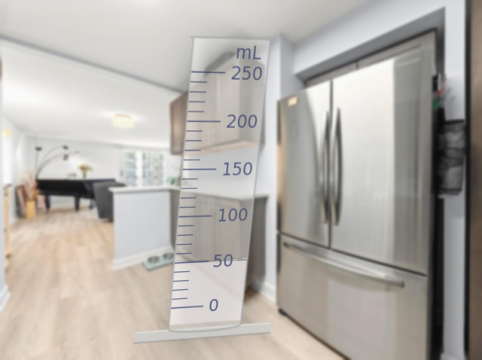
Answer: 50 mL
